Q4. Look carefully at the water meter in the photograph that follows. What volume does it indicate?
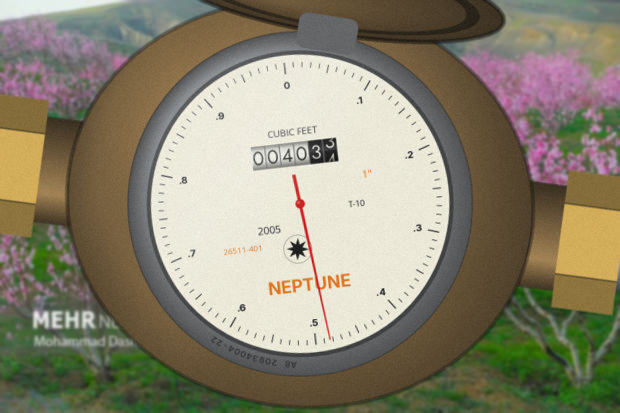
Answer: 4033.48 ft³
